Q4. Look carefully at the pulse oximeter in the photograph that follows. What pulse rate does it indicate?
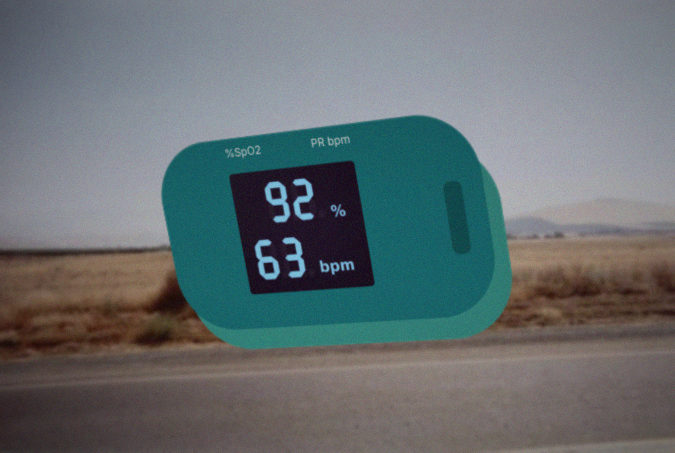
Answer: 63 bpm
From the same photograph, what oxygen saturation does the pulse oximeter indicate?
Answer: 92 %
